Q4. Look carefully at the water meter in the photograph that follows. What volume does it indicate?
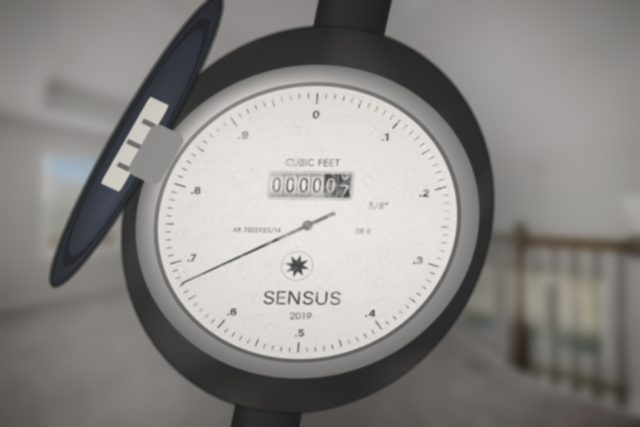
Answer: 6.67 ft³
